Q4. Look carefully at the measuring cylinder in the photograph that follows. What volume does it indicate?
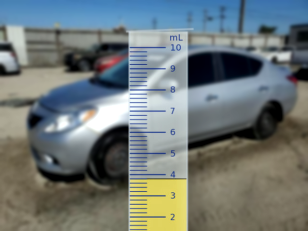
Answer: 3.8 mL
